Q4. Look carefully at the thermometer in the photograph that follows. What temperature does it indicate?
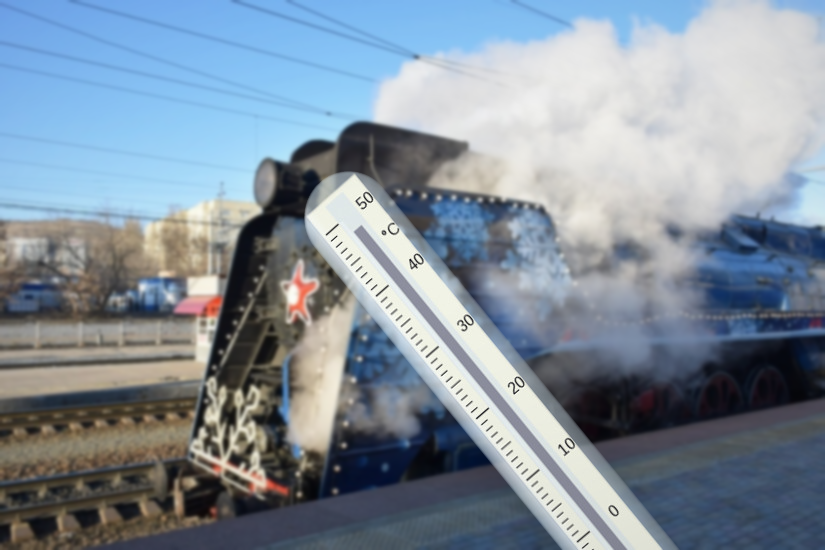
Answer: 48 °C
